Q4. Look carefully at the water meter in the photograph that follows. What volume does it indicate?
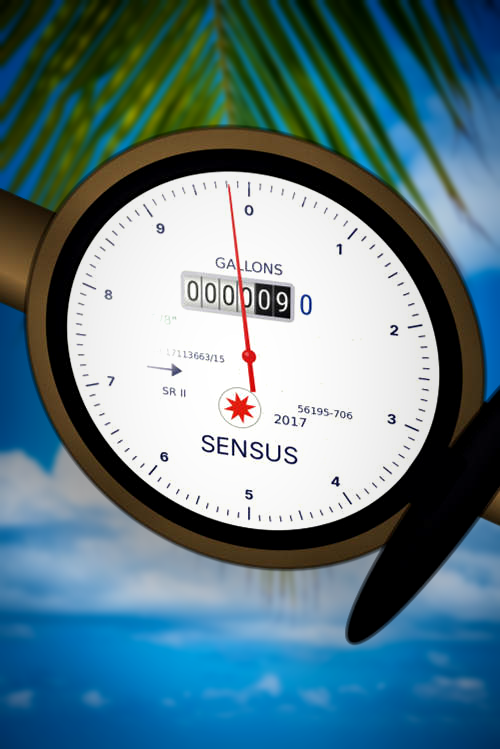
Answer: 89.8 gal
